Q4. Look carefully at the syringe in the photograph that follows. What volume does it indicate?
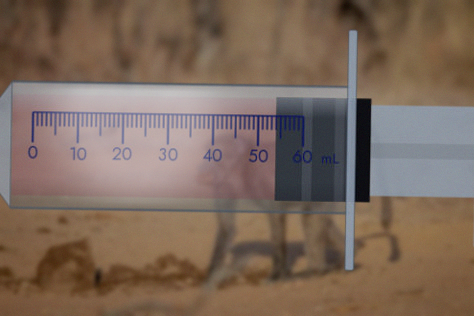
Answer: 54 mL
